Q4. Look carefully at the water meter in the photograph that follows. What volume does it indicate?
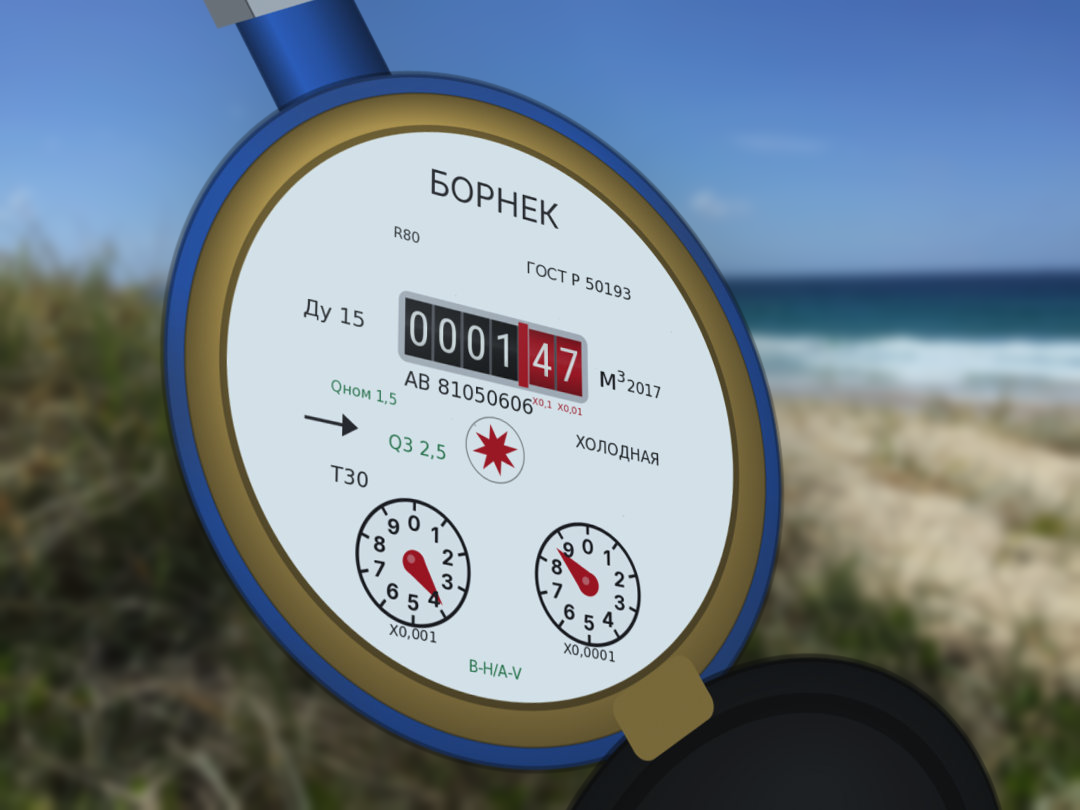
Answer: 1.4738 m³
